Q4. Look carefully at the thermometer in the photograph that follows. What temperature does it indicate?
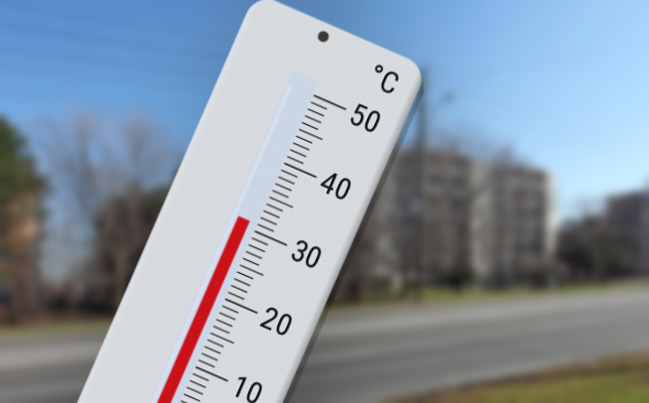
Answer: 31 °C
